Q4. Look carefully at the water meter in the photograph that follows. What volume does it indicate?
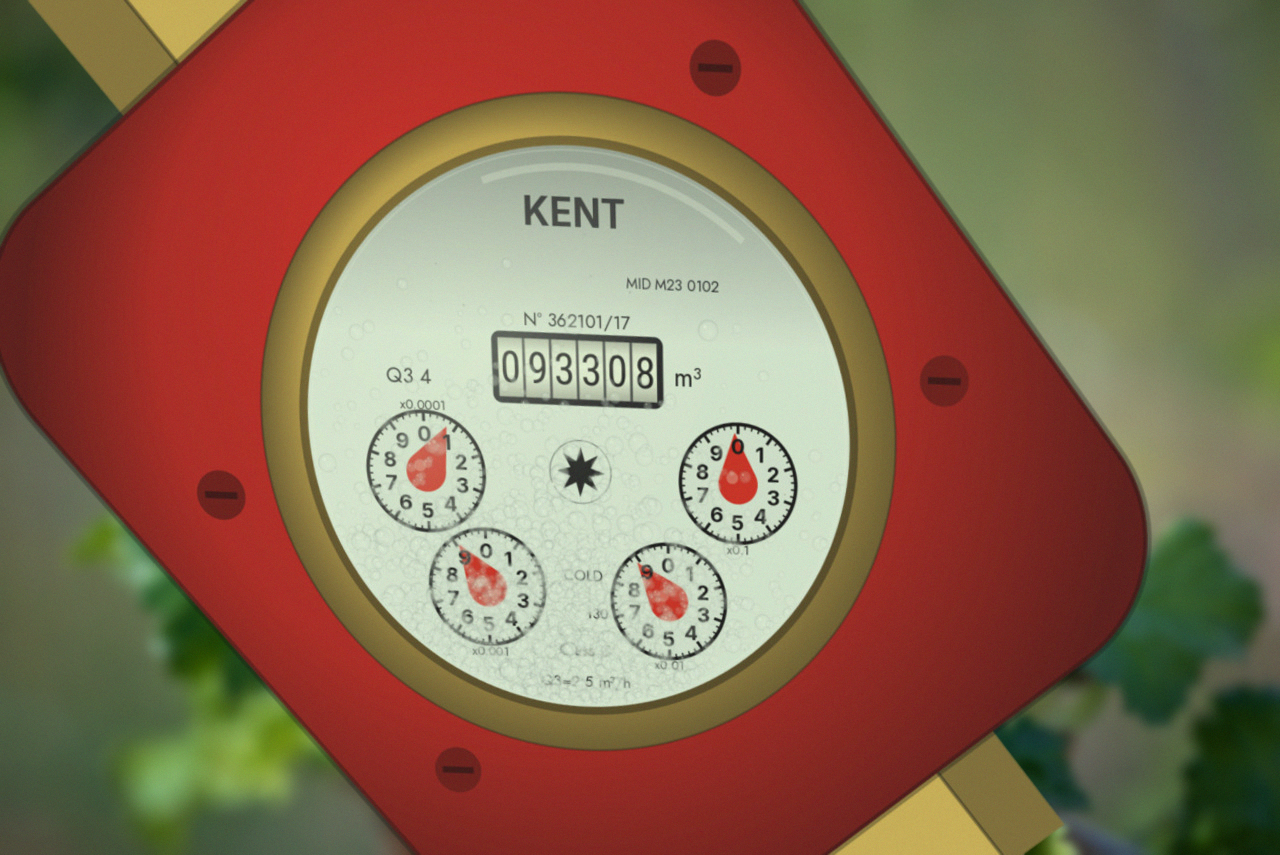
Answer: 93307.9890 m³
